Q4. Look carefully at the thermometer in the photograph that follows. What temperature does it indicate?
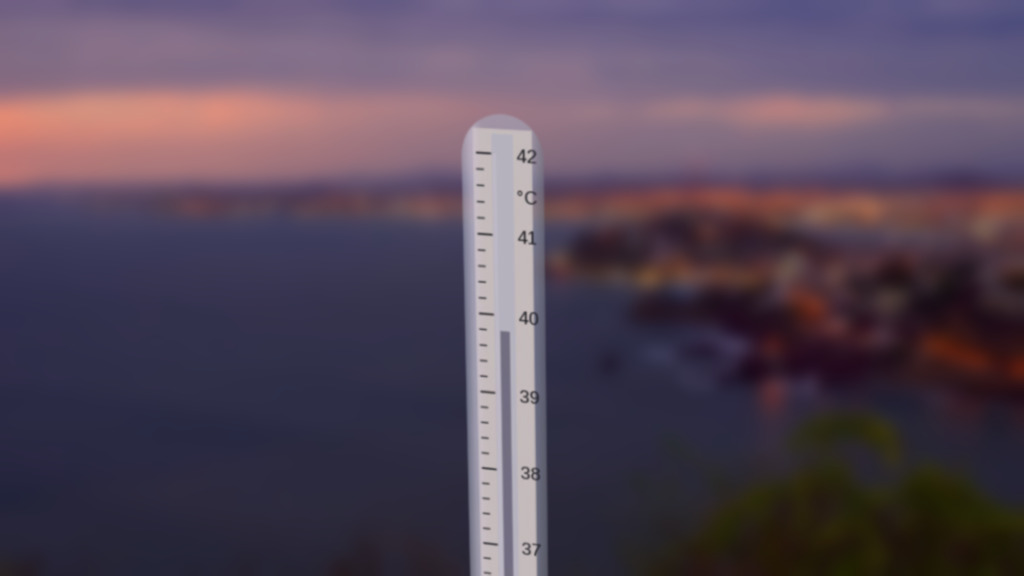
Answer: 39.8 °C
